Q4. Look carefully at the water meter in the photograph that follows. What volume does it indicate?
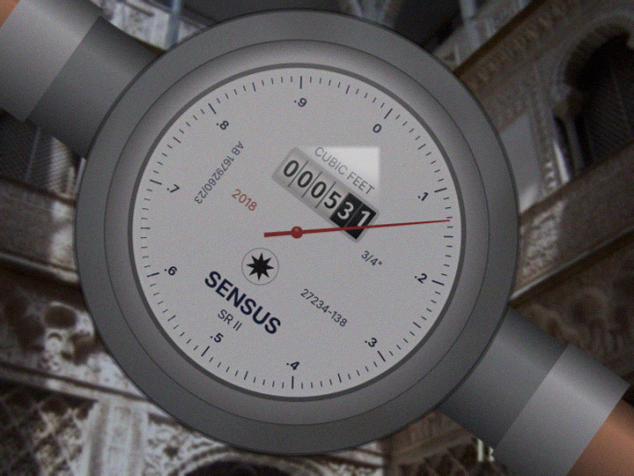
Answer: 531.13 ft³
